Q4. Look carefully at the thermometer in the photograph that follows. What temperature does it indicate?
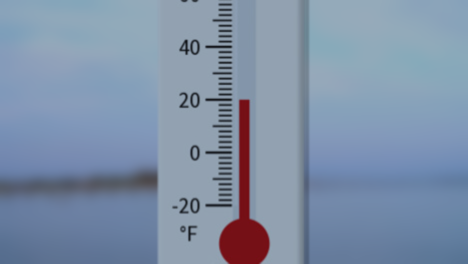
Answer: 20 °F
